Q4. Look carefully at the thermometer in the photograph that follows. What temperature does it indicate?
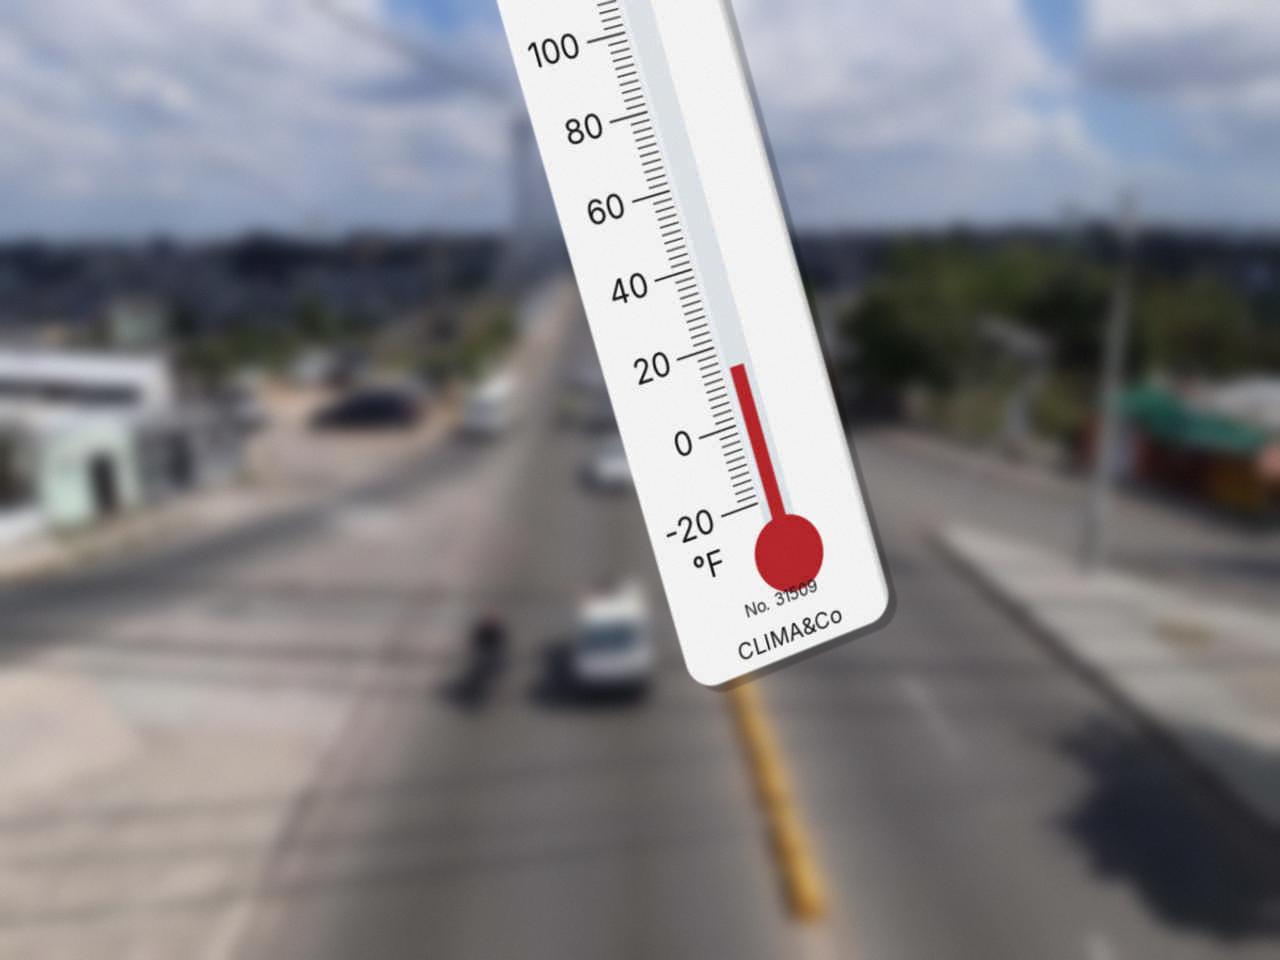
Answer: 14 °F
